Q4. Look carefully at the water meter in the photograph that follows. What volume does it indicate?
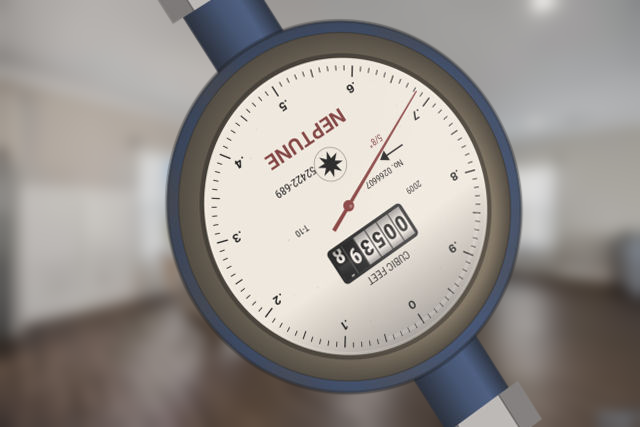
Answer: 5397.68 ft³
